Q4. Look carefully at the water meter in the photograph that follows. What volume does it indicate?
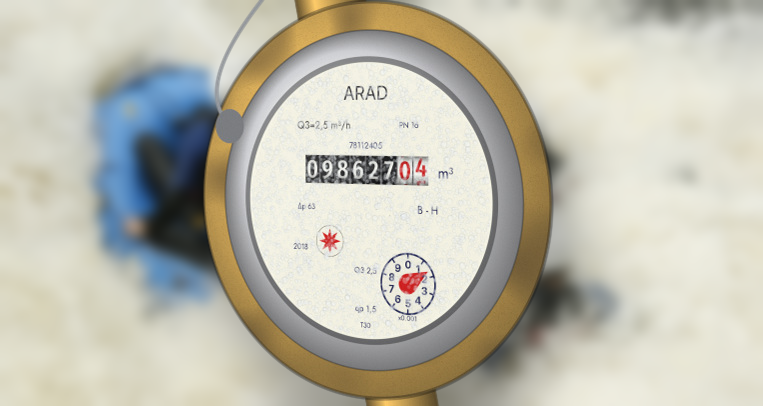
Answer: 98627.041 m³
